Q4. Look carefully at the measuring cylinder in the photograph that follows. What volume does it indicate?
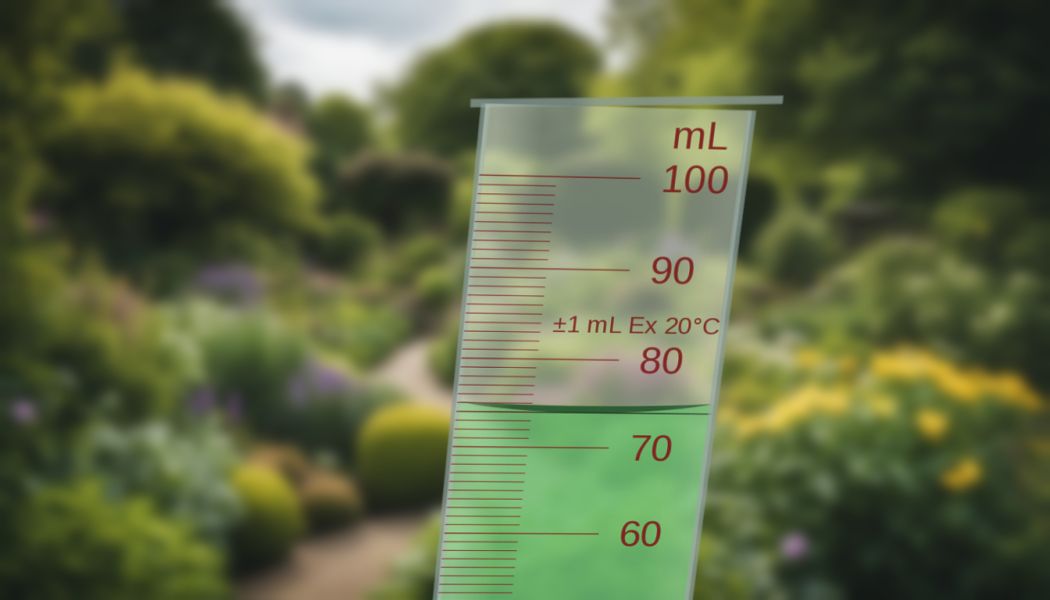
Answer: 74 mL
